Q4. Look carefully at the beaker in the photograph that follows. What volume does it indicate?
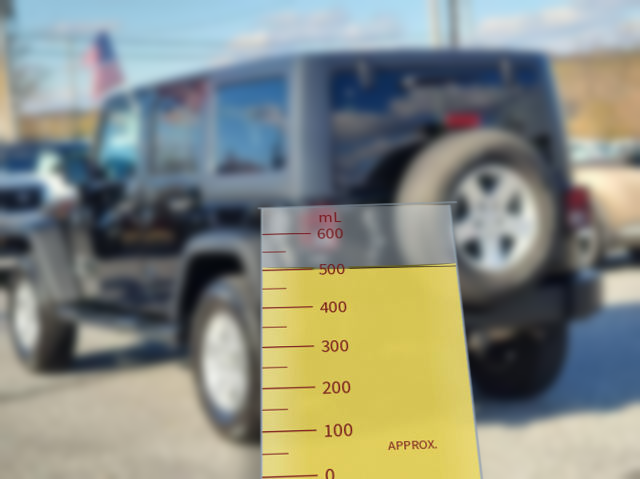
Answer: 500 mL
